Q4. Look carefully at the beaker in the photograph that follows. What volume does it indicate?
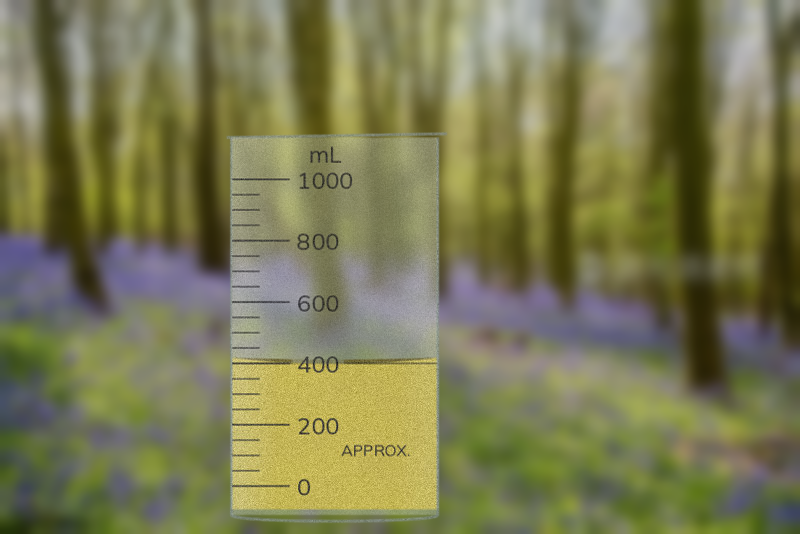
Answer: 400 mL
